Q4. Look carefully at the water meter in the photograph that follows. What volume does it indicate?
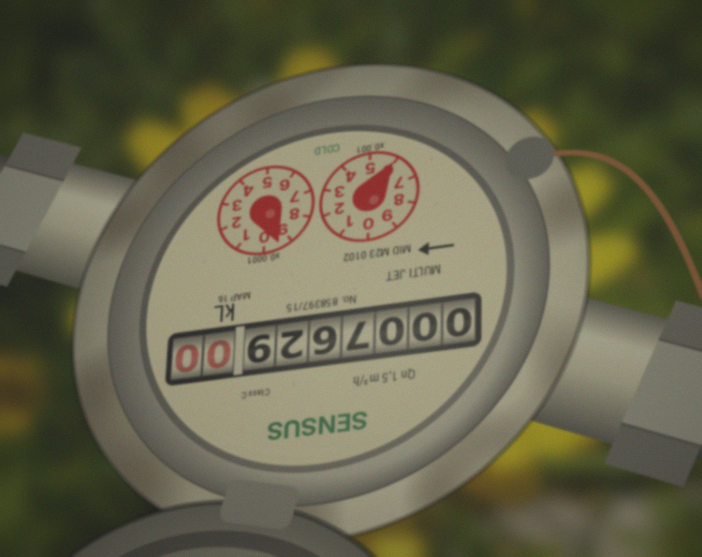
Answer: 7629.0059 kL
